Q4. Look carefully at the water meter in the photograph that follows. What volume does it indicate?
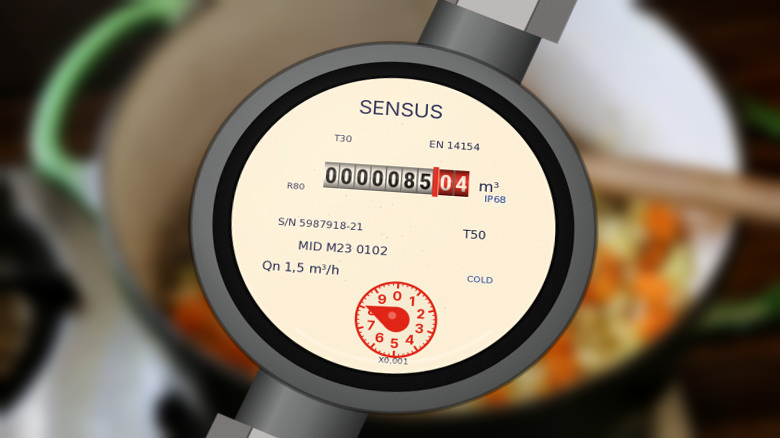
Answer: 85.048 m³
